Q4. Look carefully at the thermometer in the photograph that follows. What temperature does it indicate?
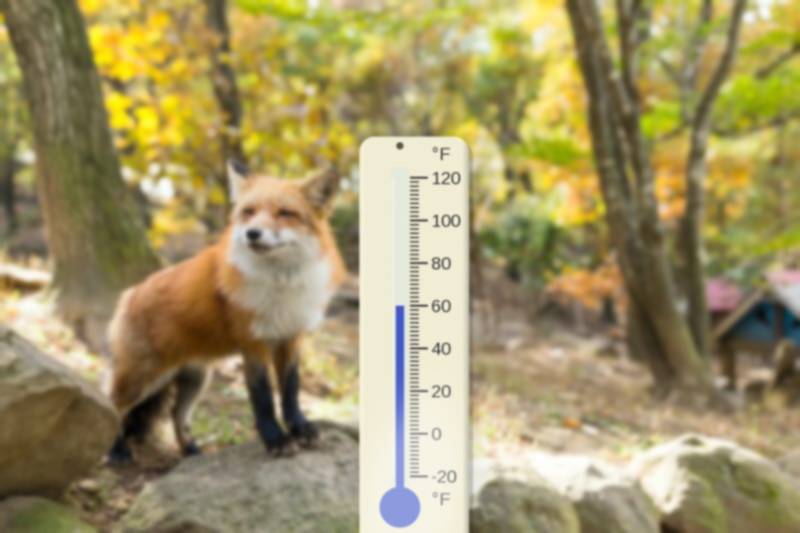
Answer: 60 °F
